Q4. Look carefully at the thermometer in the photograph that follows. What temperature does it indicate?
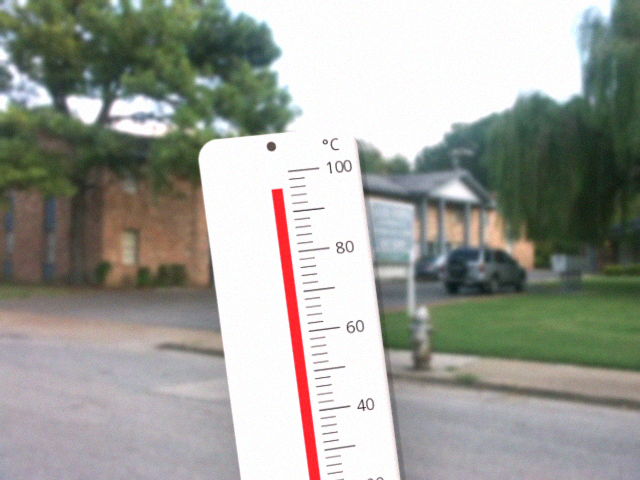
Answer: 96 °C
